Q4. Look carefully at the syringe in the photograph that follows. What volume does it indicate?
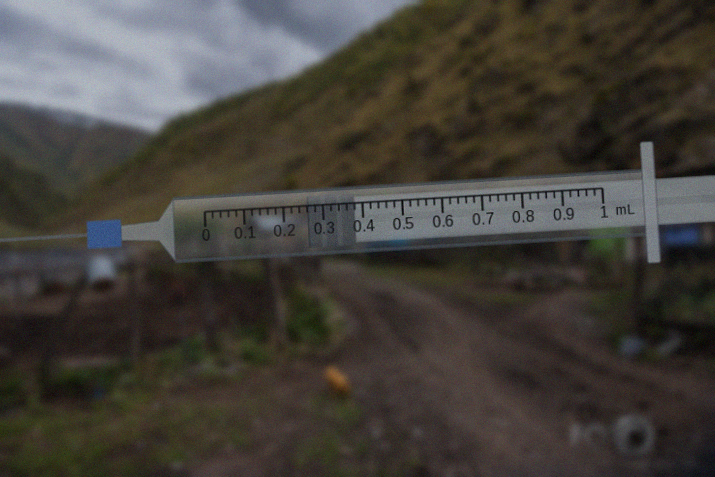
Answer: 0.26 mL
